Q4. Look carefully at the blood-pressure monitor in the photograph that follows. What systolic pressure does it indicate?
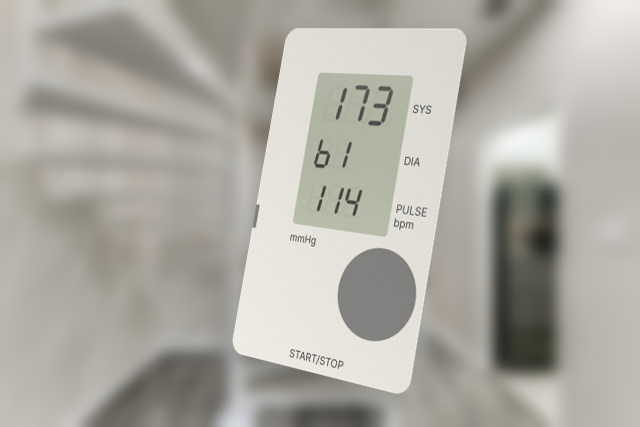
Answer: 173 mmHg
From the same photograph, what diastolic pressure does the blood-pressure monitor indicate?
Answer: 61 mmHg
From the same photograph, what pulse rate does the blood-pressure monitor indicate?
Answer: 114 bpm
